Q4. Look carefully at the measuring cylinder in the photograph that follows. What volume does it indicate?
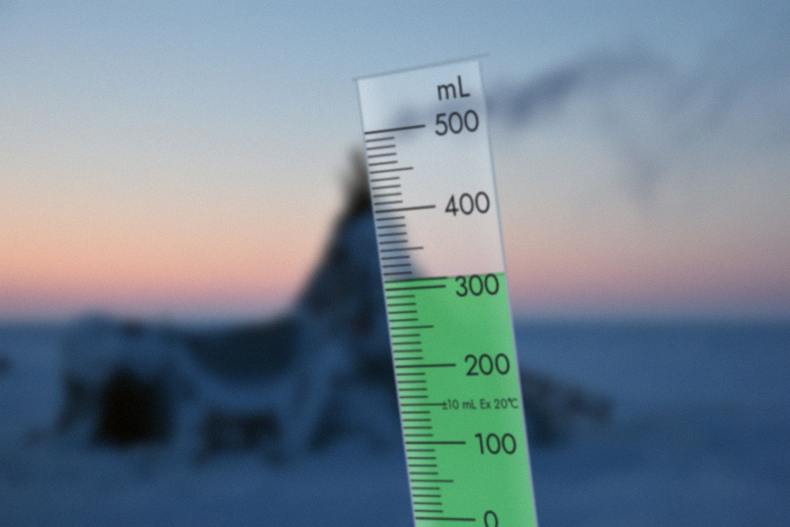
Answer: 310 mL
